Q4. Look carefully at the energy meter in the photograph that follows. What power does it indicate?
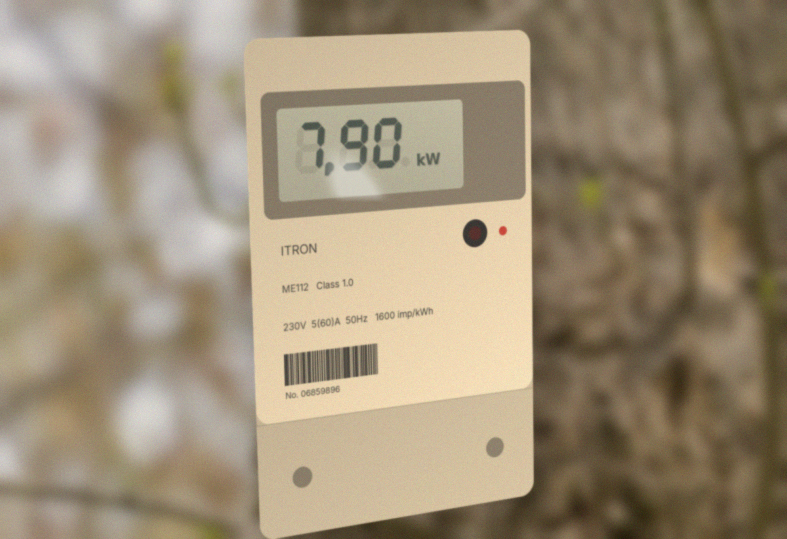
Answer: 7.90 kW
